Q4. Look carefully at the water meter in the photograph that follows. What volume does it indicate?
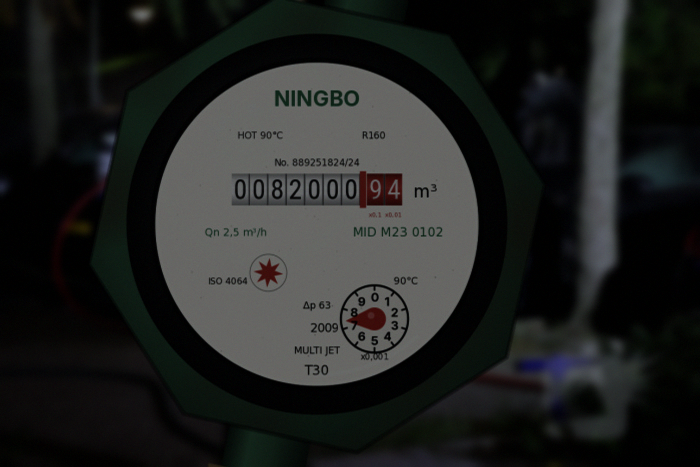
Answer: 82000.947 m³
